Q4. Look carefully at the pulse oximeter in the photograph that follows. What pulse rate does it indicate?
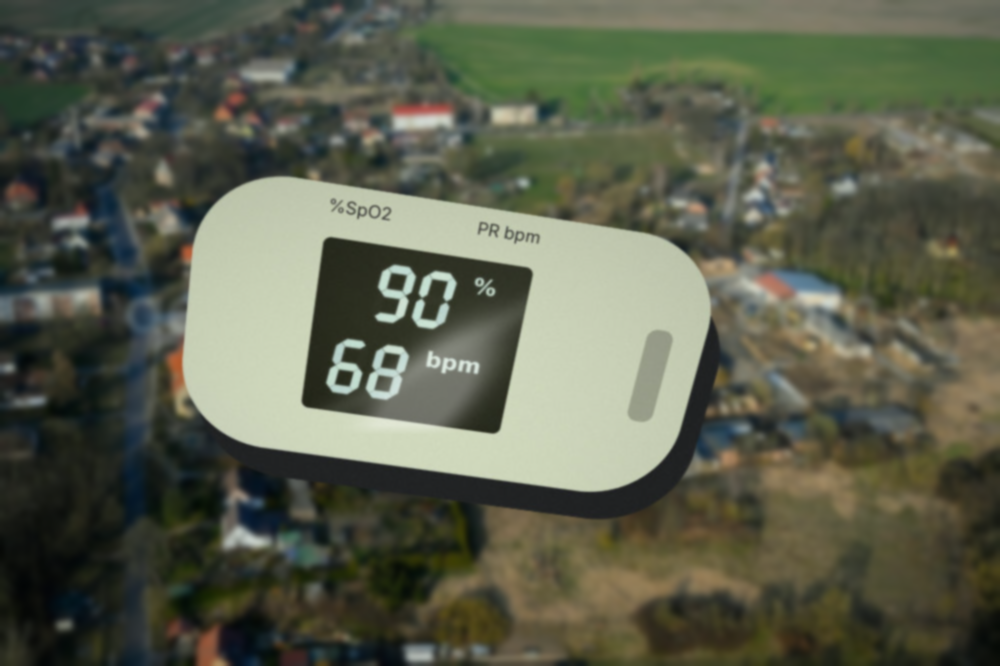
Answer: 68 bpm
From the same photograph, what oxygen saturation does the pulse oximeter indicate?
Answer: 90 %
